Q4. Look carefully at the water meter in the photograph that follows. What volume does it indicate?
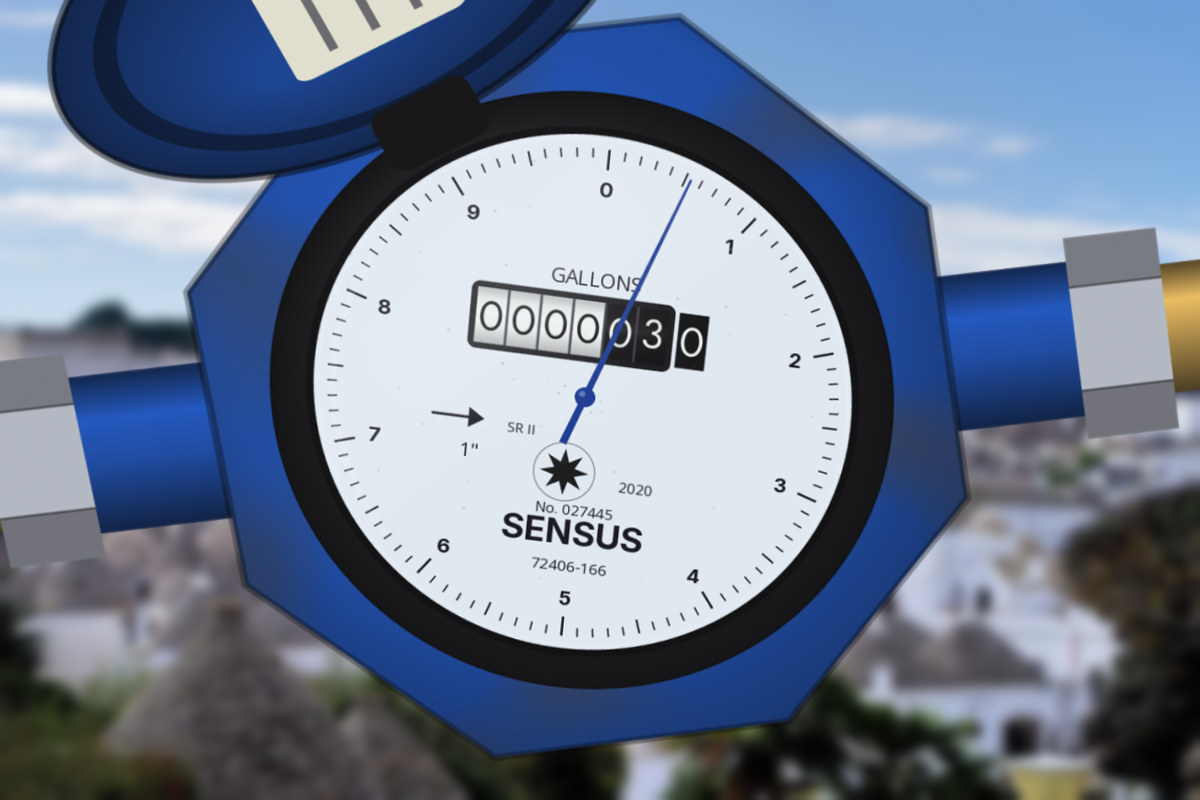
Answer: 30.5 gal
